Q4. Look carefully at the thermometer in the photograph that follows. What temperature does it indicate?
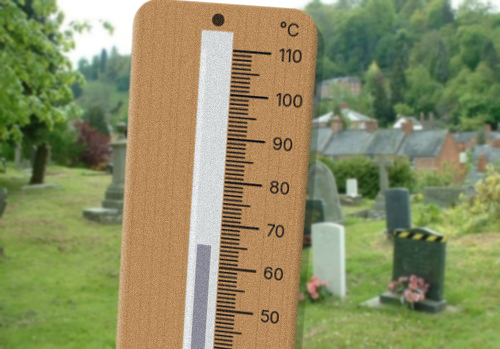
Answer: 65 °C
